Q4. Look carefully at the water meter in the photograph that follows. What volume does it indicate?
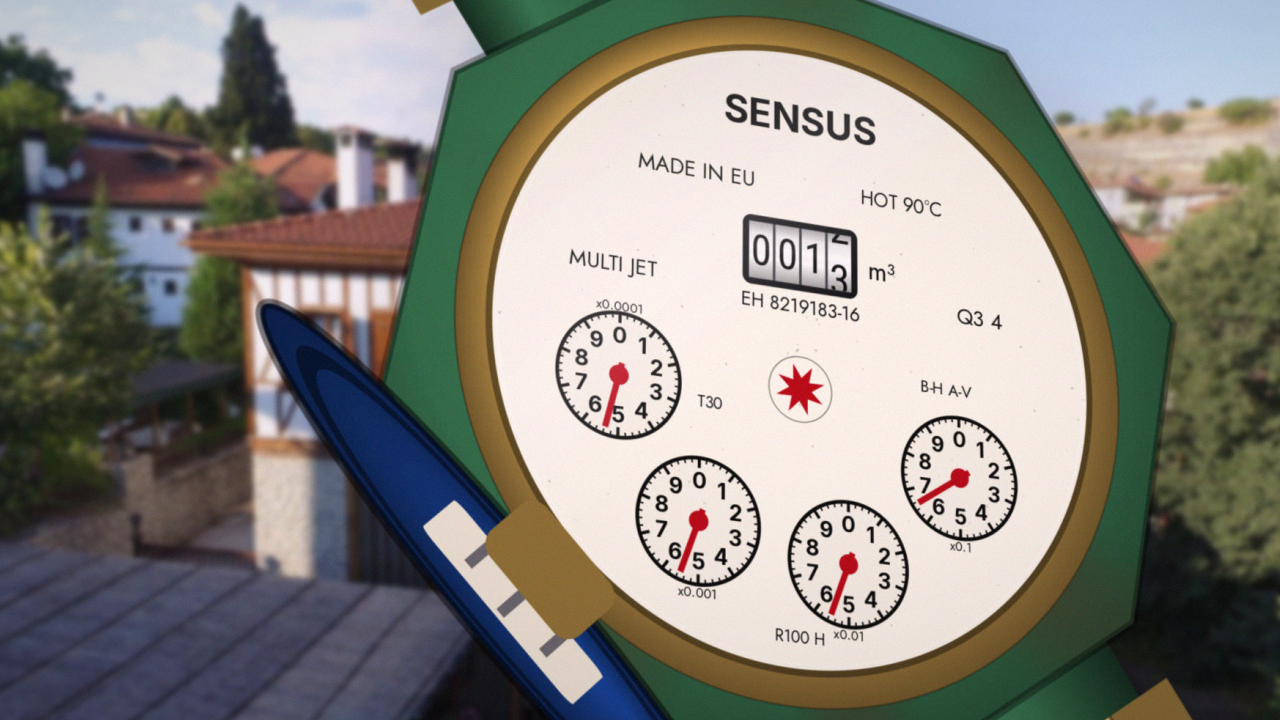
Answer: 12.6555 m³
